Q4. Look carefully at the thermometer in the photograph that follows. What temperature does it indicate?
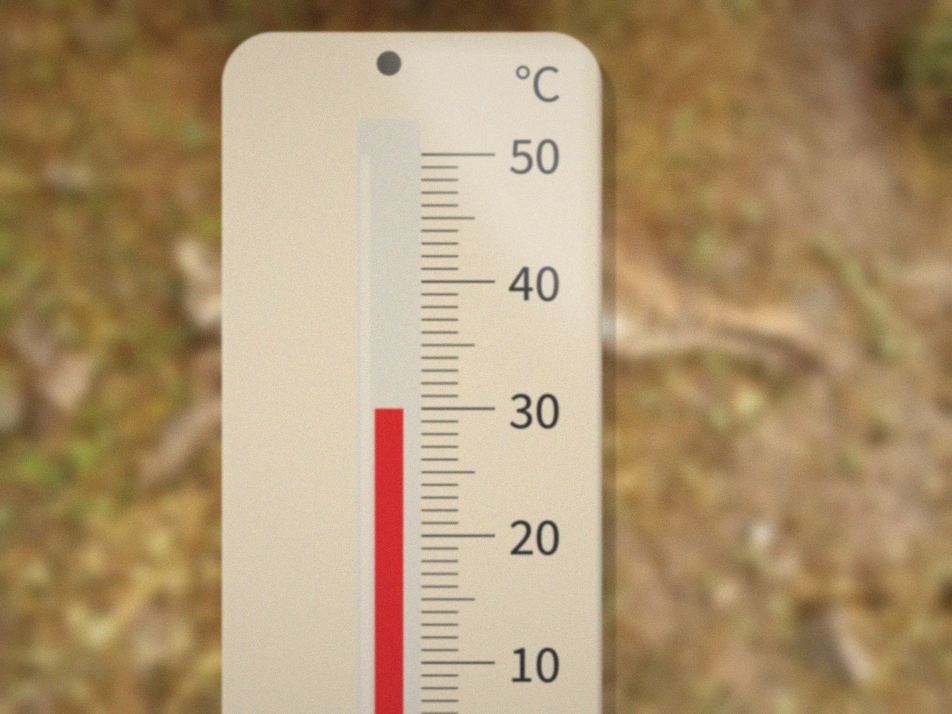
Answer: 30 °C
